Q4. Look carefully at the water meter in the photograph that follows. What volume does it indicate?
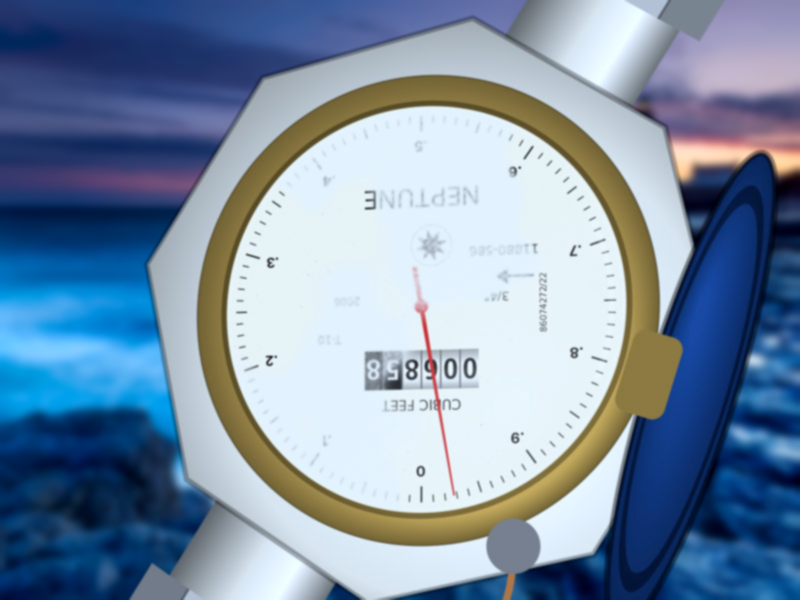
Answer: 6857.97 ft³
